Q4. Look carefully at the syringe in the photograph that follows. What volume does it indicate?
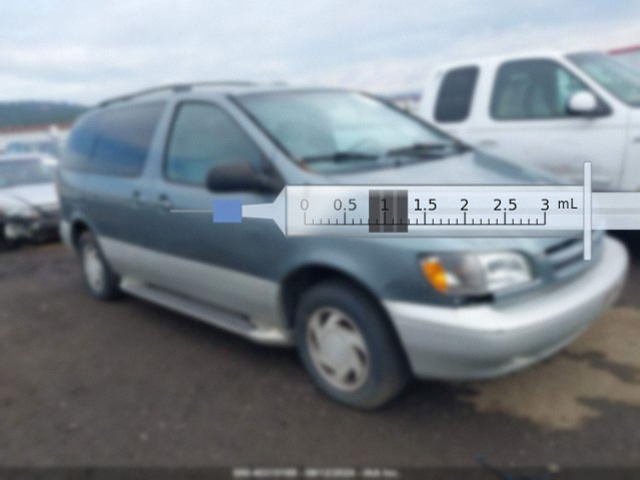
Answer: 0.8 mL
